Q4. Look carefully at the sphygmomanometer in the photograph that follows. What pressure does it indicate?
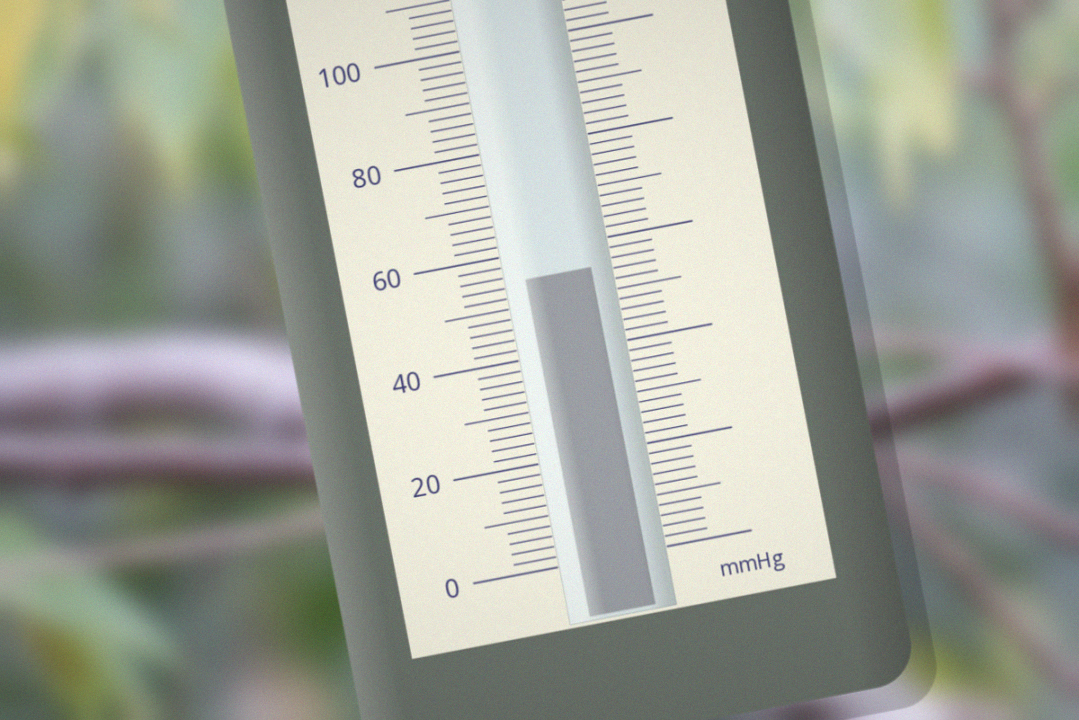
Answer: 55 mmHg
